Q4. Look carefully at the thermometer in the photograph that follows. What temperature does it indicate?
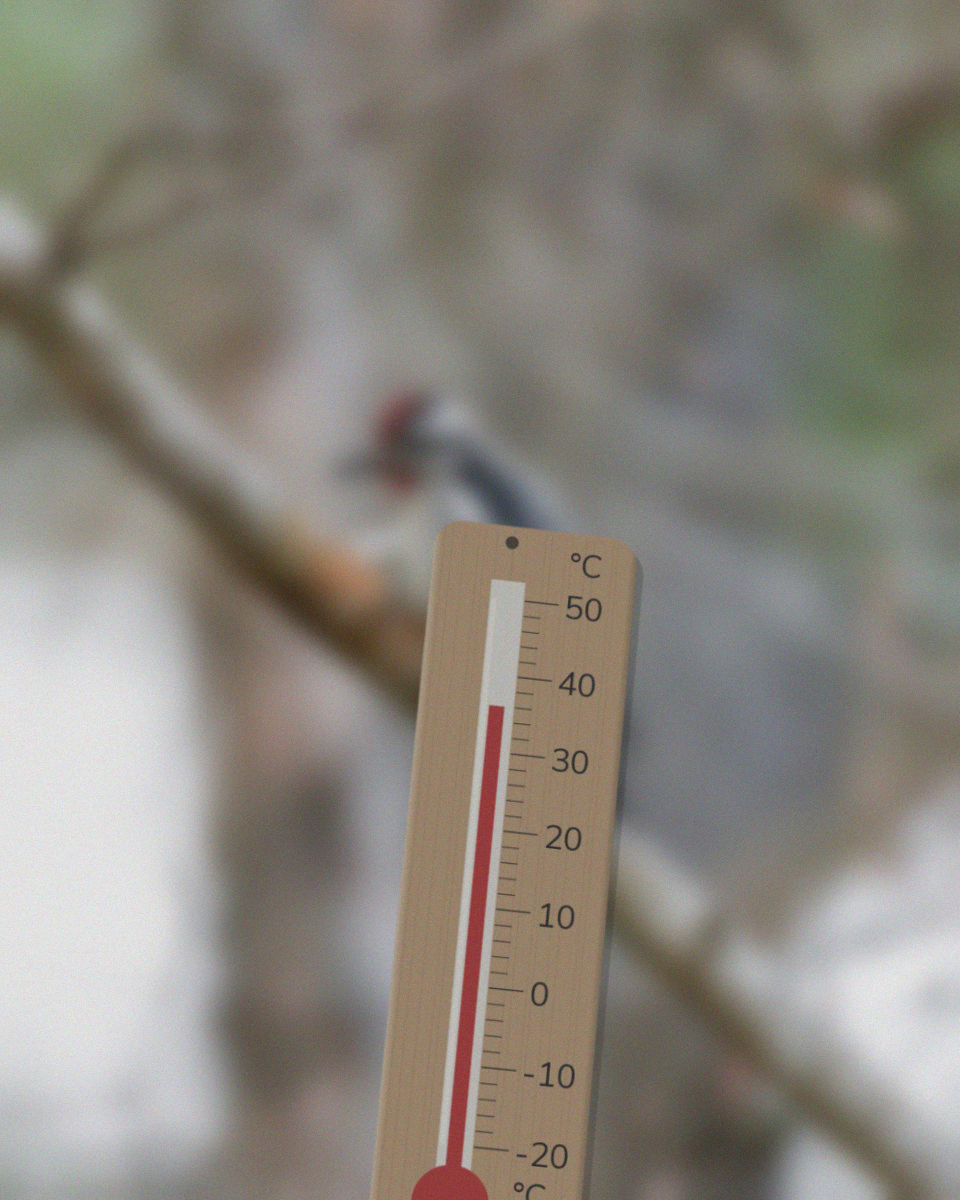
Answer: 36 °C
